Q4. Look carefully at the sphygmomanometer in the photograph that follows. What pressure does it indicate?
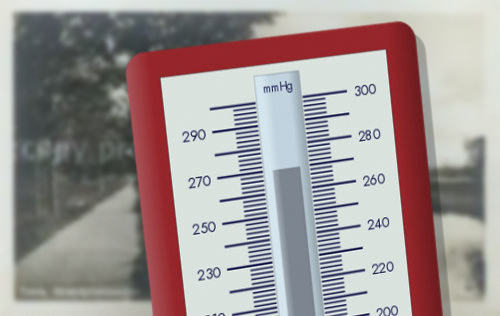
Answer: 270 mmHg
